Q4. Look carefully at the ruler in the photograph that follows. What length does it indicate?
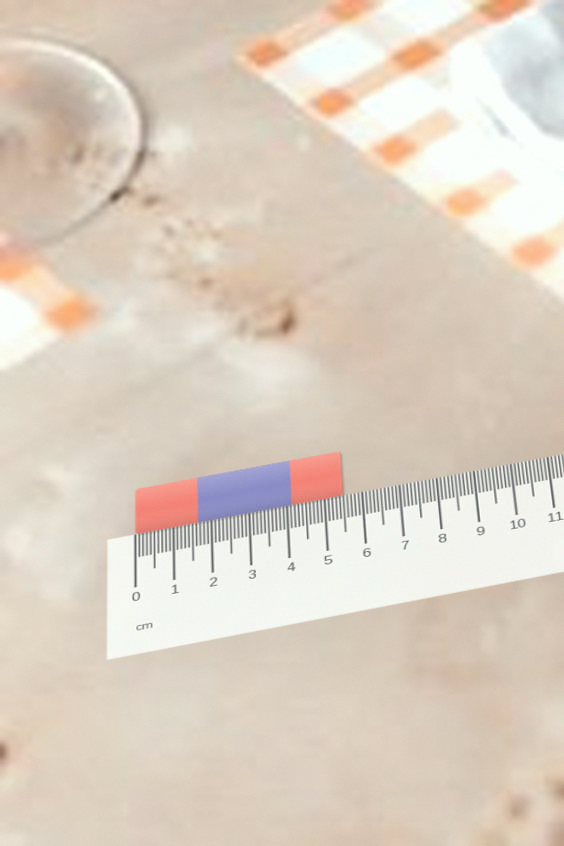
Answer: 5.5 cm
